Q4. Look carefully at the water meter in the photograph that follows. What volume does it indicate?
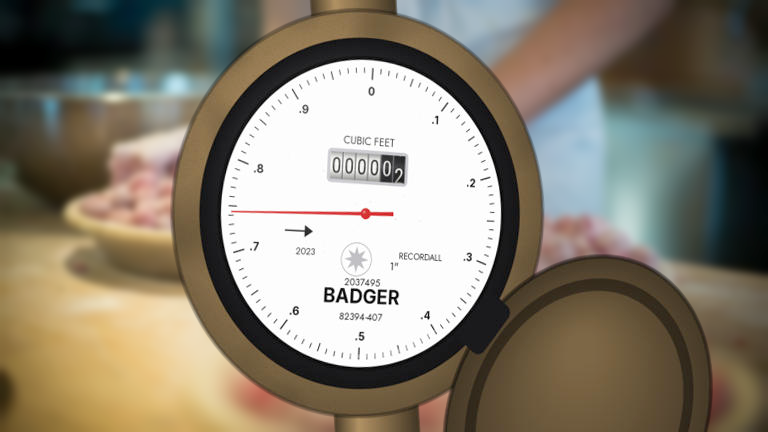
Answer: 1.74 ft³
